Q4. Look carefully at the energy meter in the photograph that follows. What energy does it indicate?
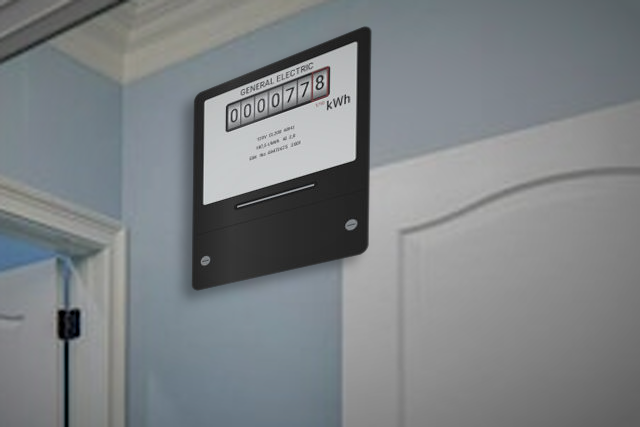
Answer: 77.8 kWh
